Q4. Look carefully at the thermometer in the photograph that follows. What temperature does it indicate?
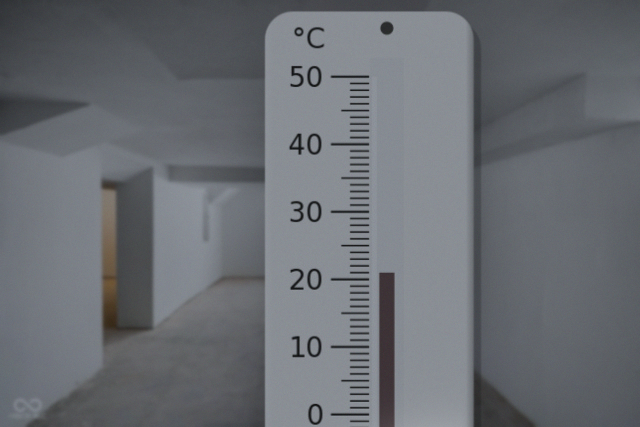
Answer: 21 °C
